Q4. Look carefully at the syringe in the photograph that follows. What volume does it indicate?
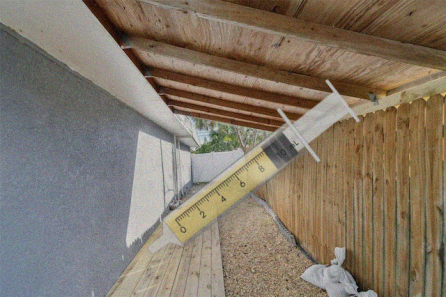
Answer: 9 mL
